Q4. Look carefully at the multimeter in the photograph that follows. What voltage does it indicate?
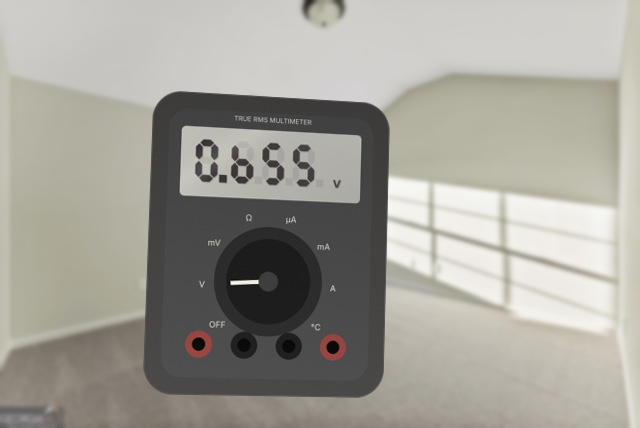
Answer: 0.655 V
